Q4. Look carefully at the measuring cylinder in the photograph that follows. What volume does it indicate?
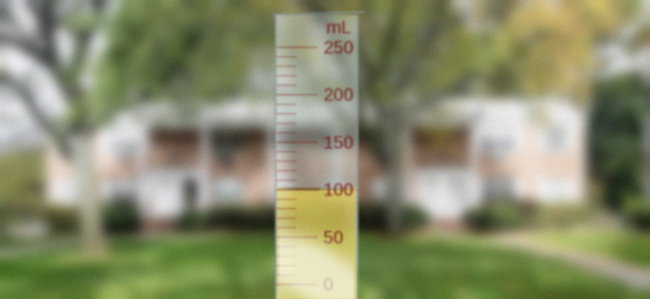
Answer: 100 mL
